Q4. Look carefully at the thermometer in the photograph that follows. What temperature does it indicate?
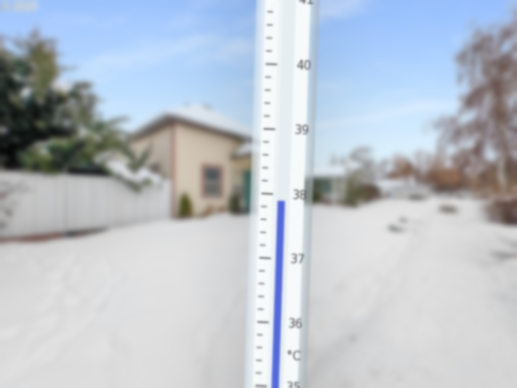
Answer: 37.9 °C
